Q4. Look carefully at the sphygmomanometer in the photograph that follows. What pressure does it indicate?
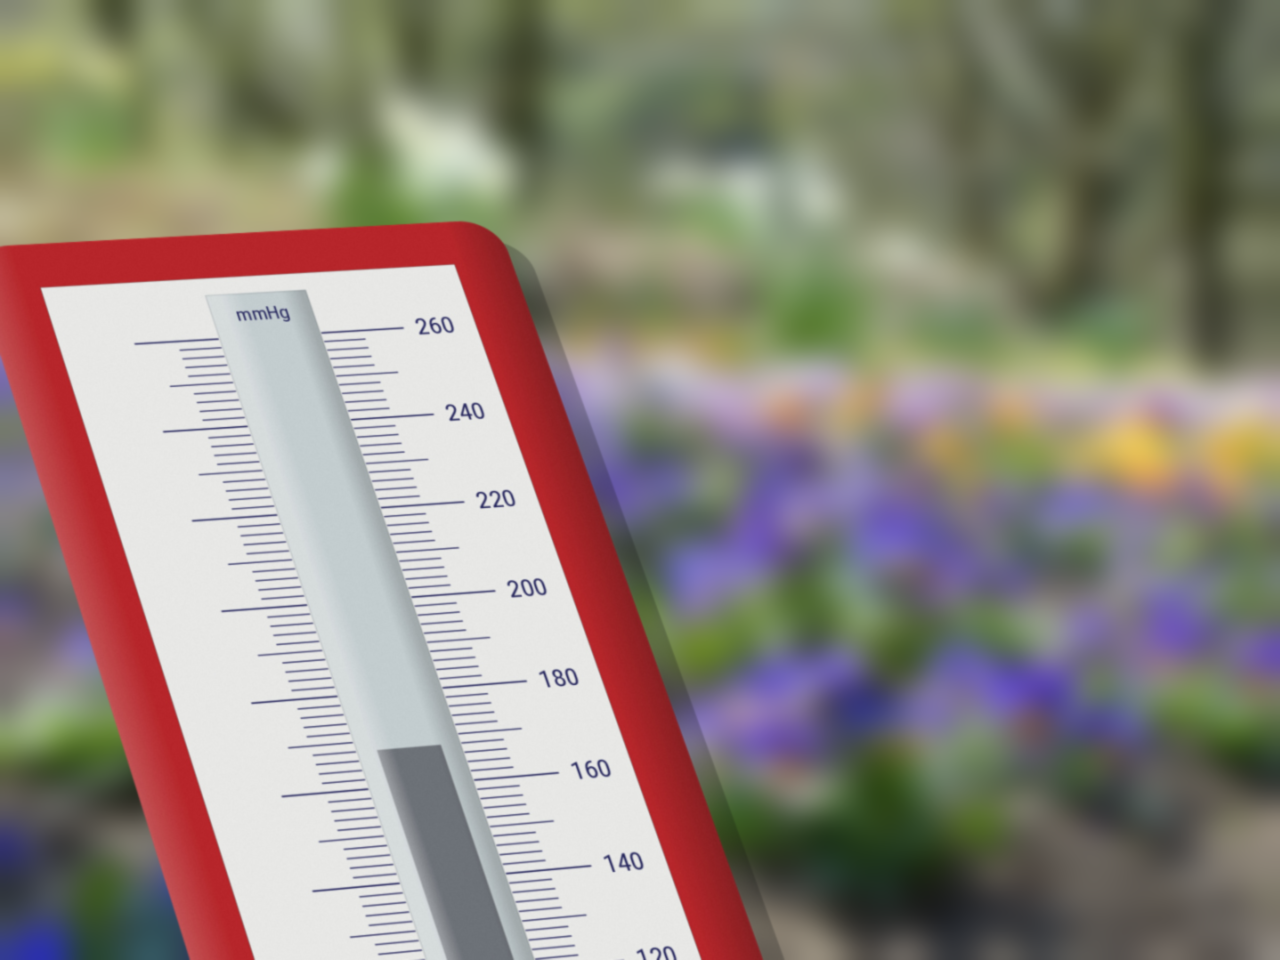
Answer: 168 mmHg
